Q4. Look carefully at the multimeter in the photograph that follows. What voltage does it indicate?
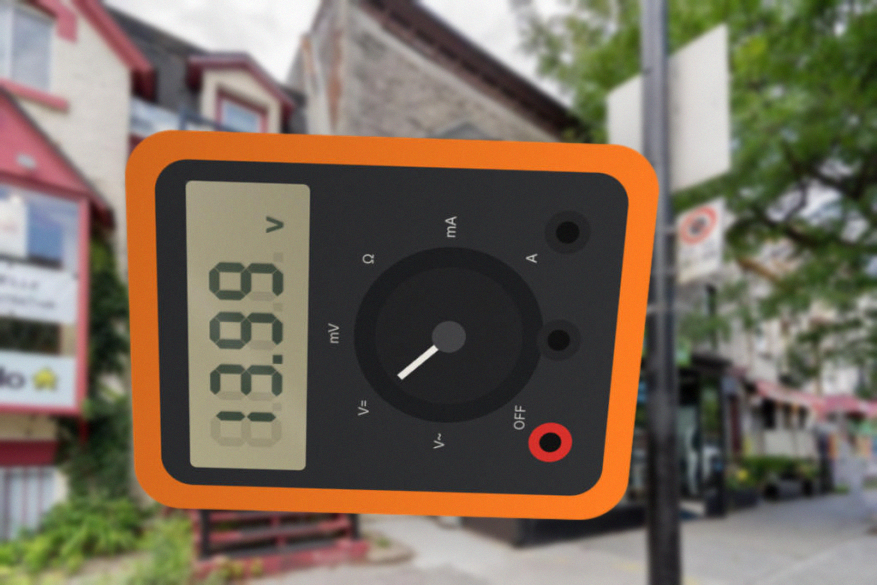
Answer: 13.99 V
